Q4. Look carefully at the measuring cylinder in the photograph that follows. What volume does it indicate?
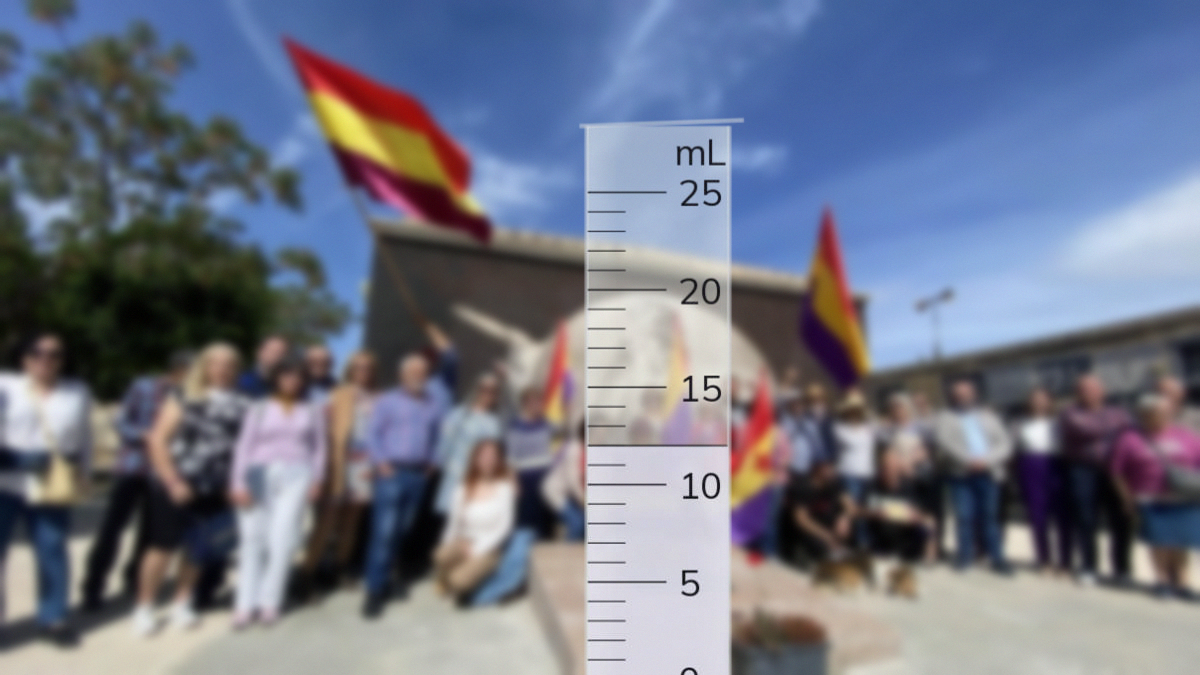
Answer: 12 mL
